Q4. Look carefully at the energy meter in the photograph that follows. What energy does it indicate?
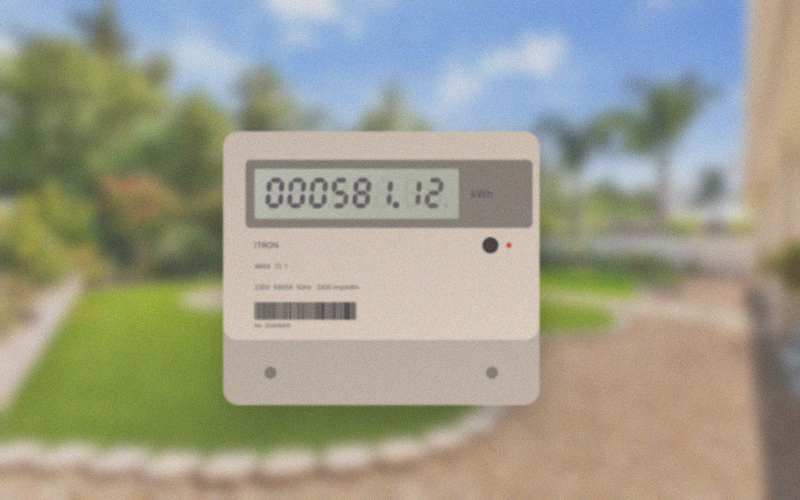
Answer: 581.12 kWh
